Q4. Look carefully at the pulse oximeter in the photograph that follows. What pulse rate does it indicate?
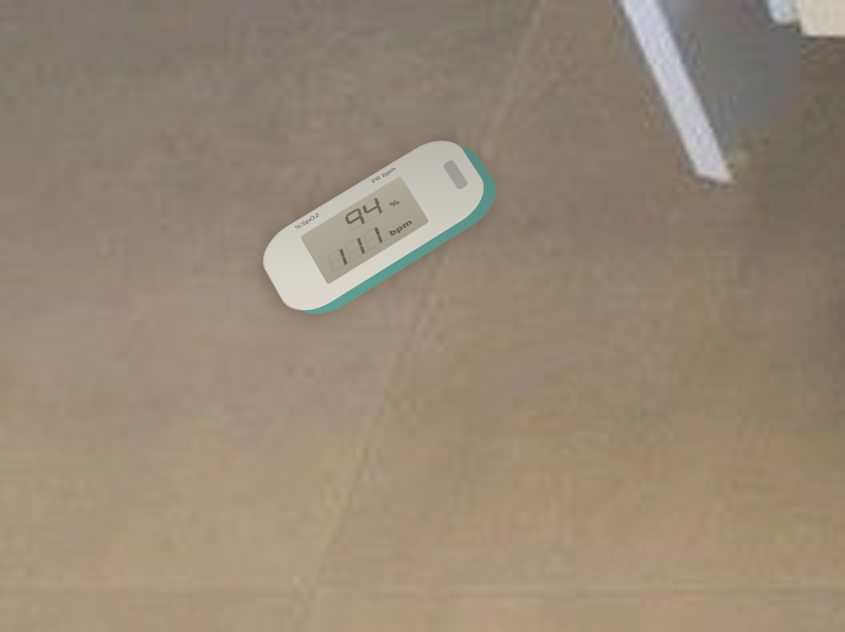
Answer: 111 bpm
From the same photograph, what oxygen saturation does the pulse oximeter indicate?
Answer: 94 %
